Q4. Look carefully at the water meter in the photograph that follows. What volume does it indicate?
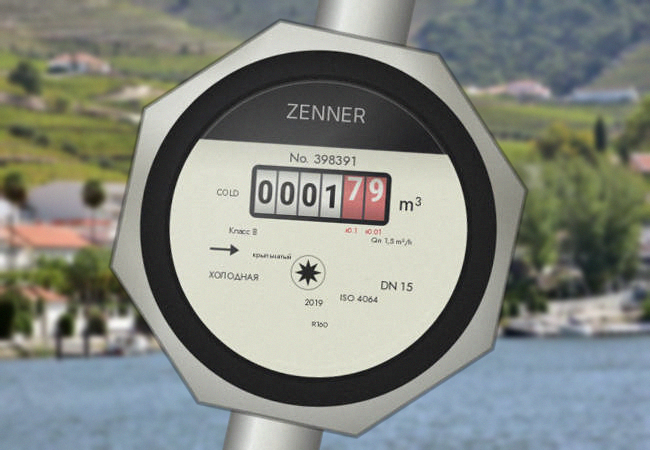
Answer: 1.79 m³
